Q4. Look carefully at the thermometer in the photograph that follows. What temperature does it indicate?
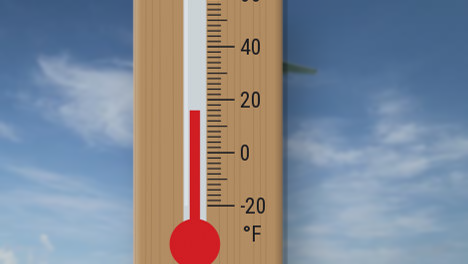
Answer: 16 °F
